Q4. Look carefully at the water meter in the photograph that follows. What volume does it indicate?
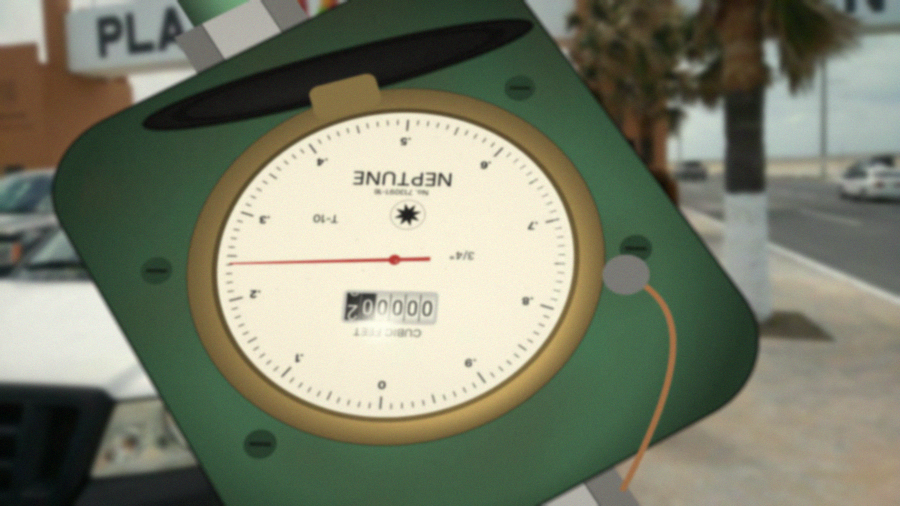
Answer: 2.24 ft³
